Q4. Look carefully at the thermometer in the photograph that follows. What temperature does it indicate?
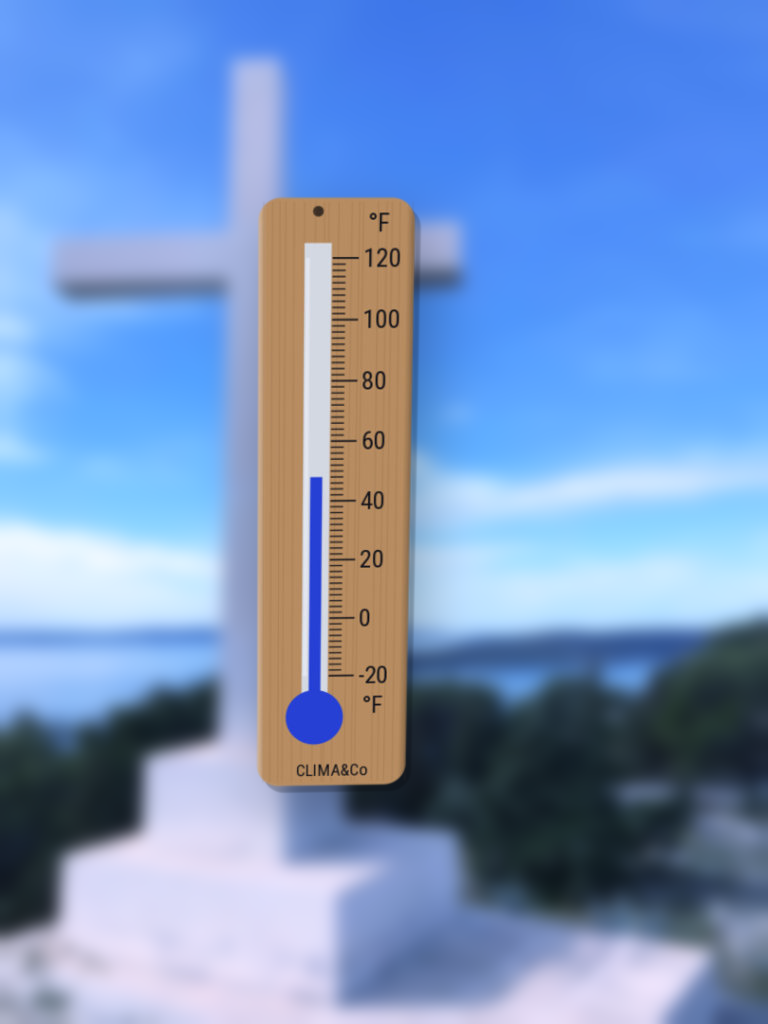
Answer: 48 °F
